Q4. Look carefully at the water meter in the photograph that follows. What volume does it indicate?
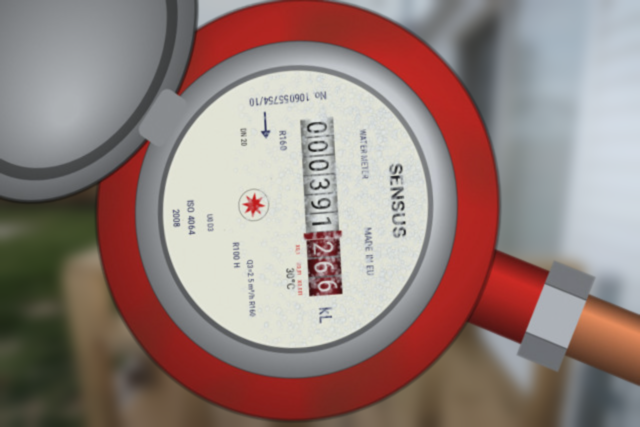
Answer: 391.266 kL
